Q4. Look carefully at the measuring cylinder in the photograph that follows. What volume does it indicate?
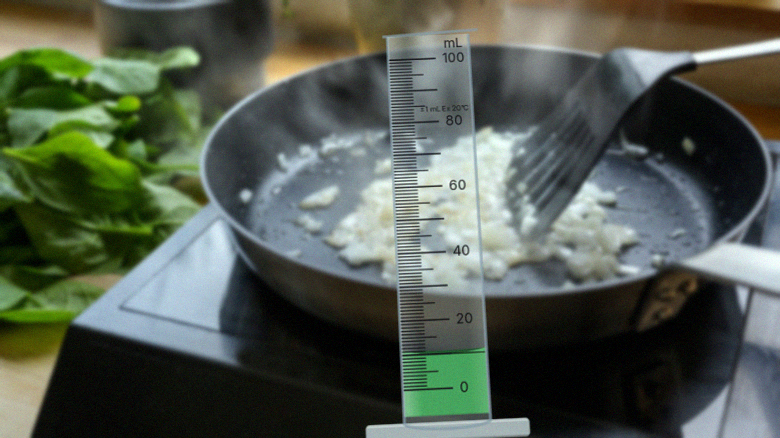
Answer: 10 mL
